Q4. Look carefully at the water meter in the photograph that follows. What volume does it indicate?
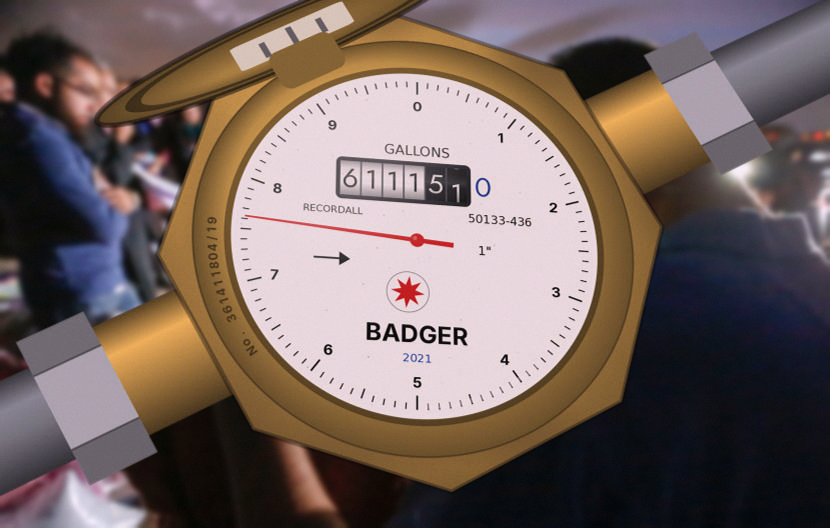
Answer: 6111507.6 gal
